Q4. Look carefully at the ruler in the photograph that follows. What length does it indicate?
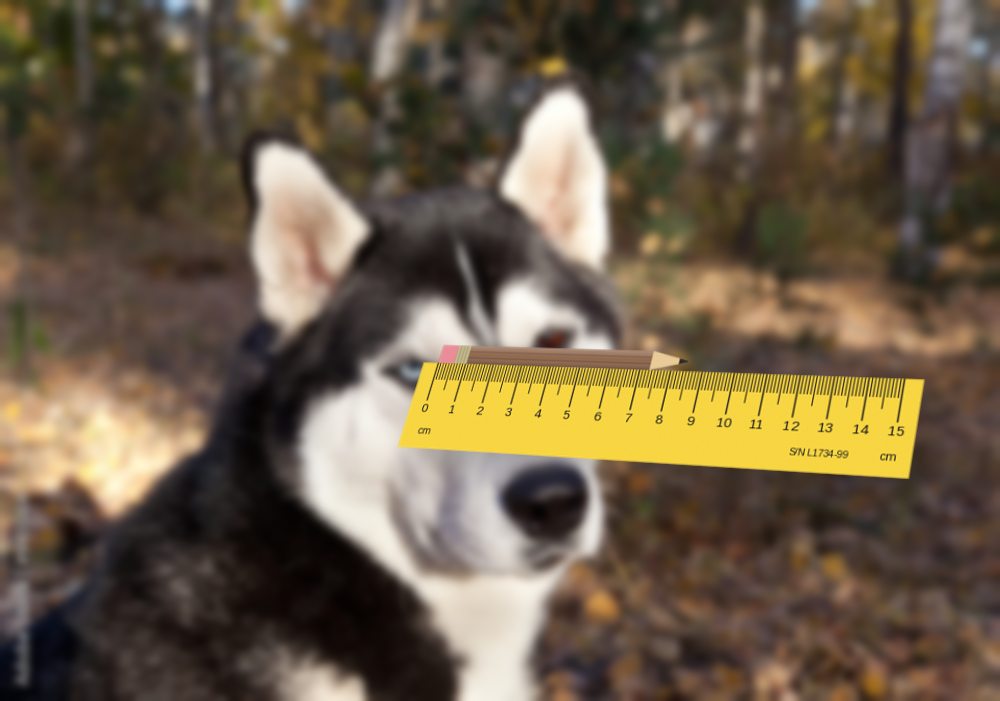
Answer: 8.5 cm
